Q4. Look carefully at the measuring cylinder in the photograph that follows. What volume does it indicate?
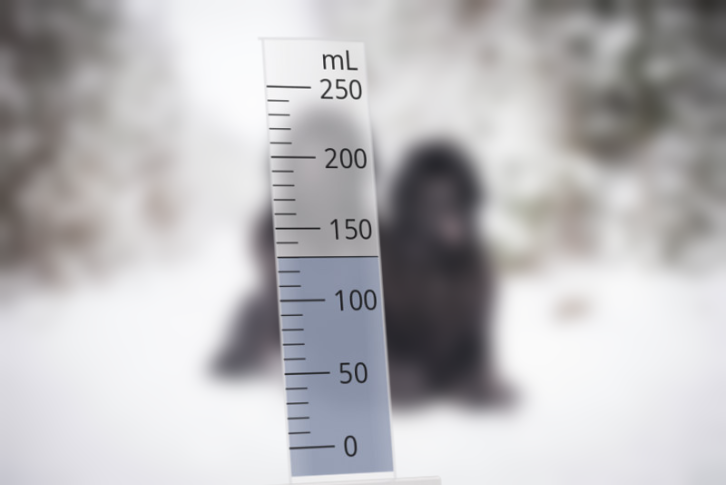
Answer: 130 mL
